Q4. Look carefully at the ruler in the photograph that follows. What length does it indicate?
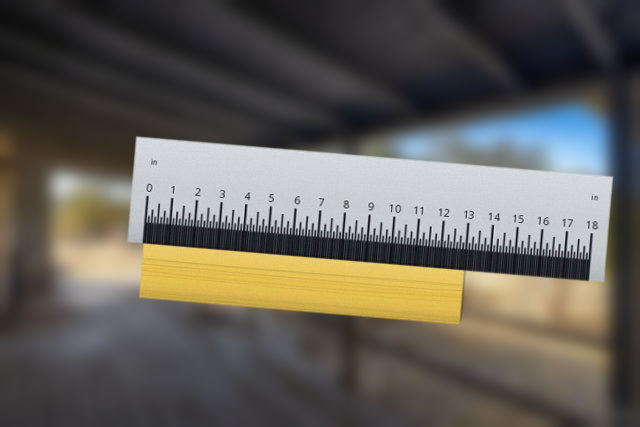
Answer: 13 in
